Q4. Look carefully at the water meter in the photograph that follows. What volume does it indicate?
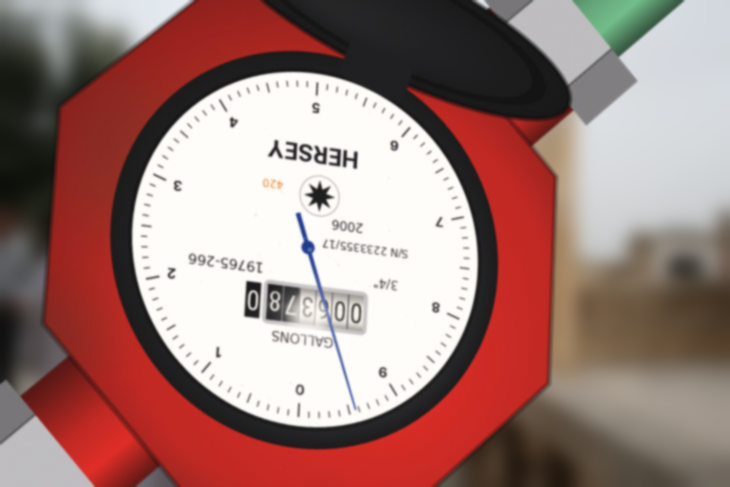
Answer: 63779.4 gal
